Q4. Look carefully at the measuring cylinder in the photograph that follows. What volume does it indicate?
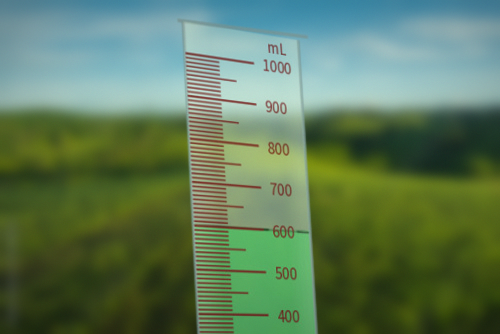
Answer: 600 mL
